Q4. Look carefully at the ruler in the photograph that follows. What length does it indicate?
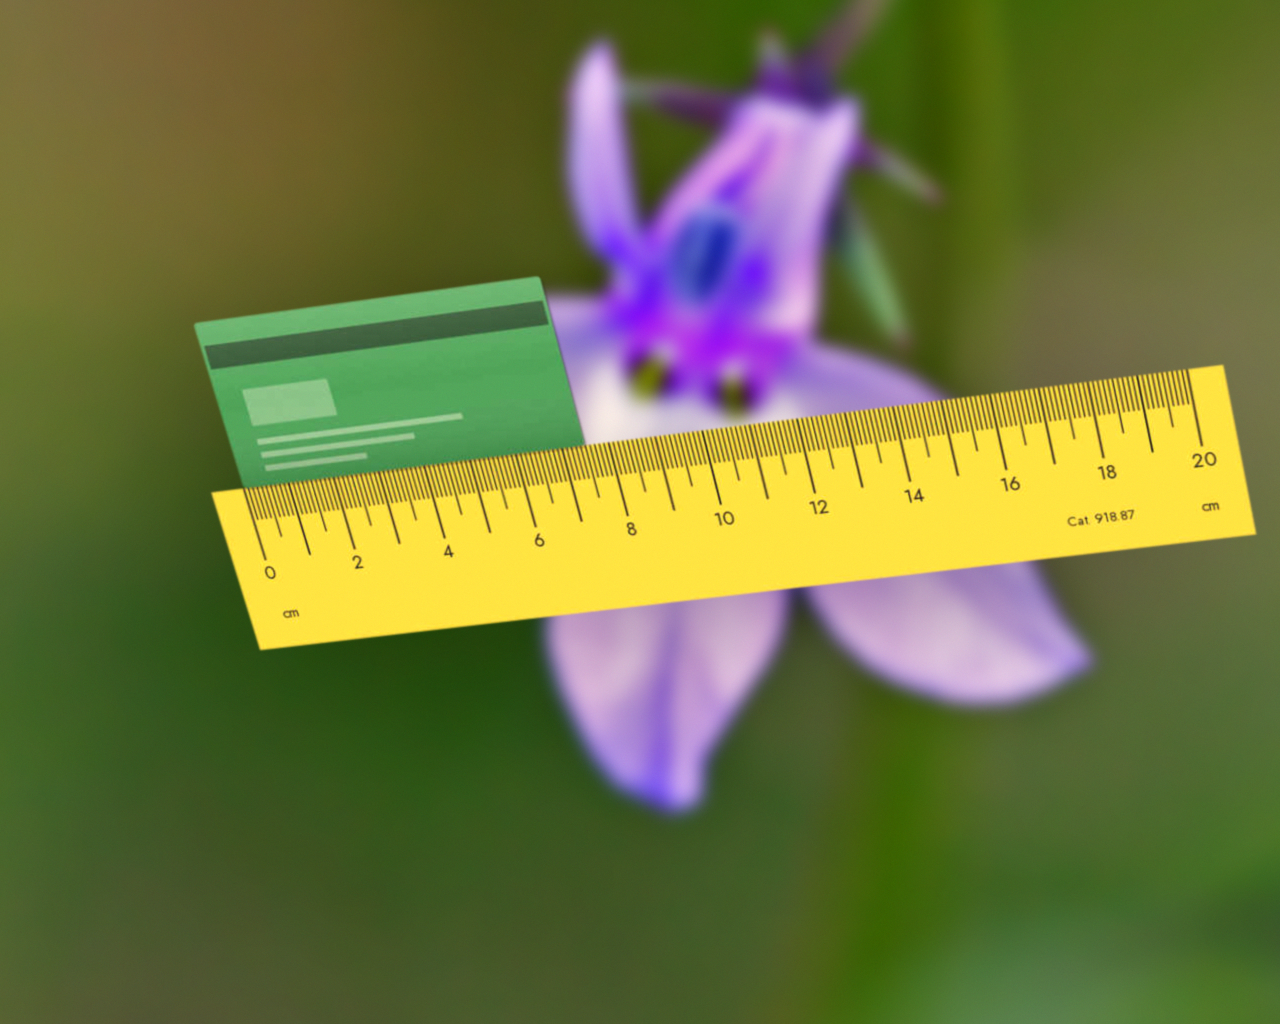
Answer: 7.5 cm
